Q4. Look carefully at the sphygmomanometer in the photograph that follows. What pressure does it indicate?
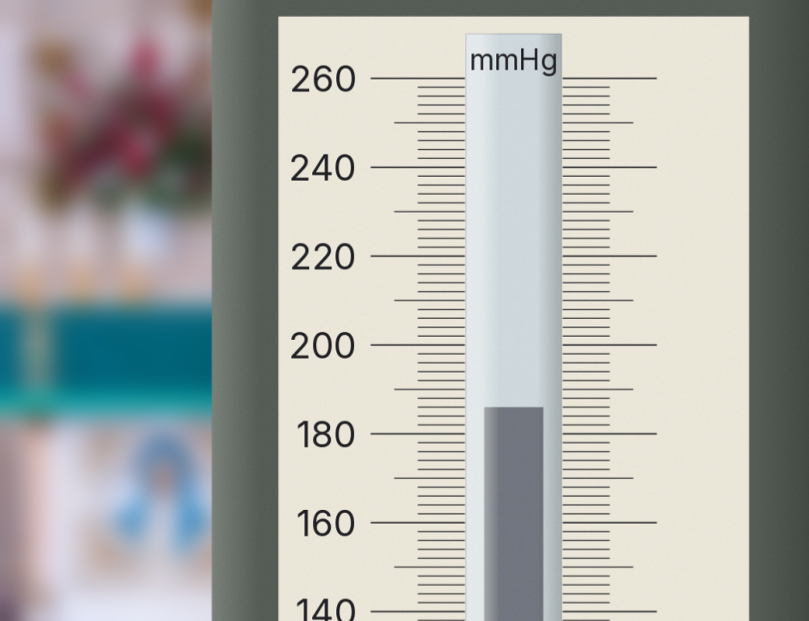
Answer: 186 mmHg
